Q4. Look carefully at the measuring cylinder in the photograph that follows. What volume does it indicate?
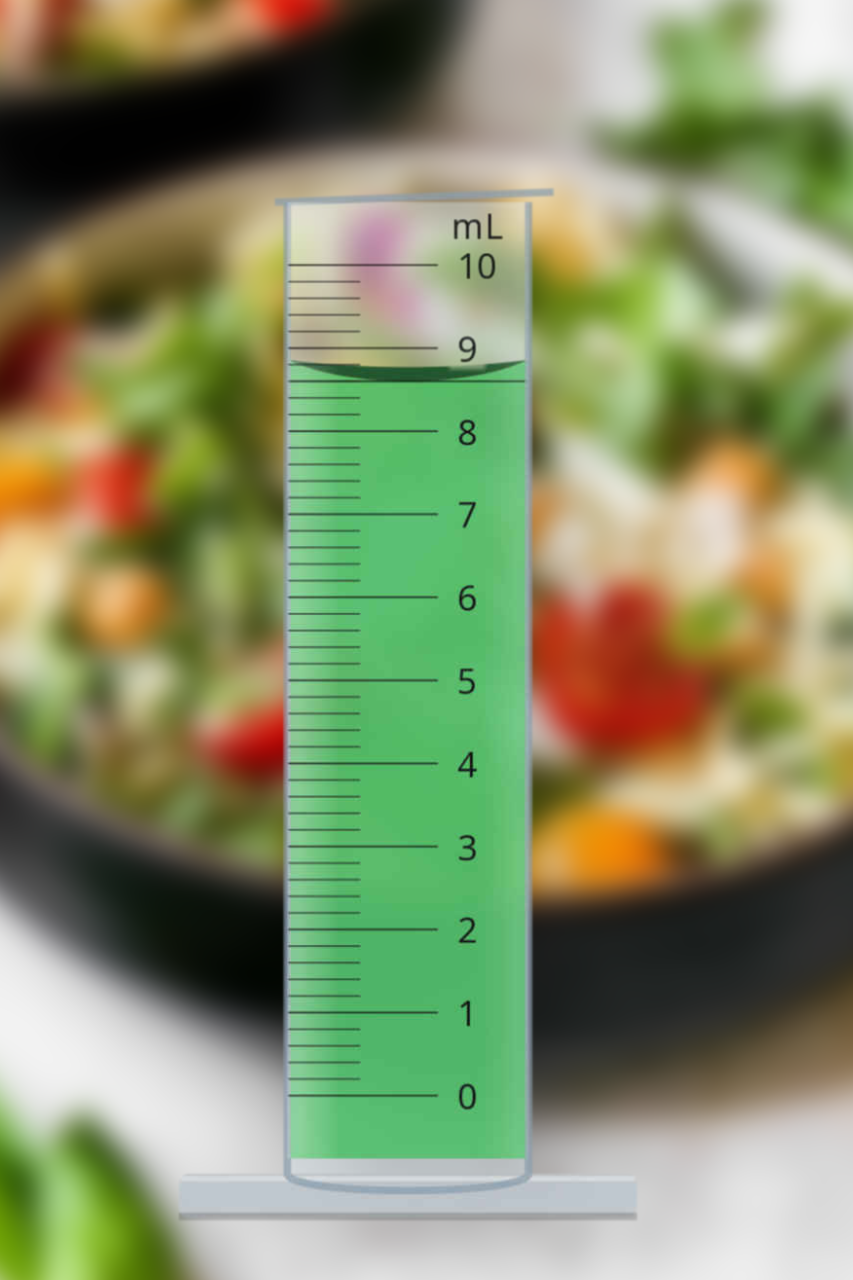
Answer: 8.6 mL
